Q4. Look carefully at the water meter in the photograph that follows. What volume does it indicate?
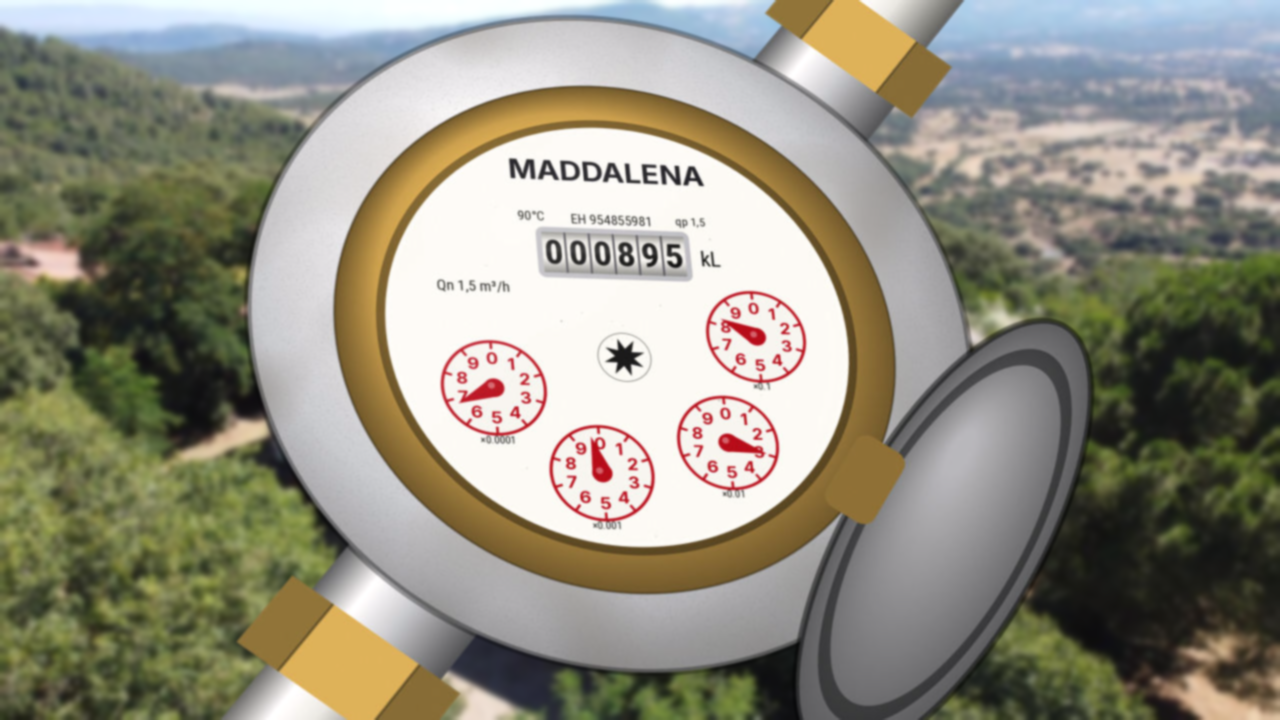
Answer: 895.8296 kL
